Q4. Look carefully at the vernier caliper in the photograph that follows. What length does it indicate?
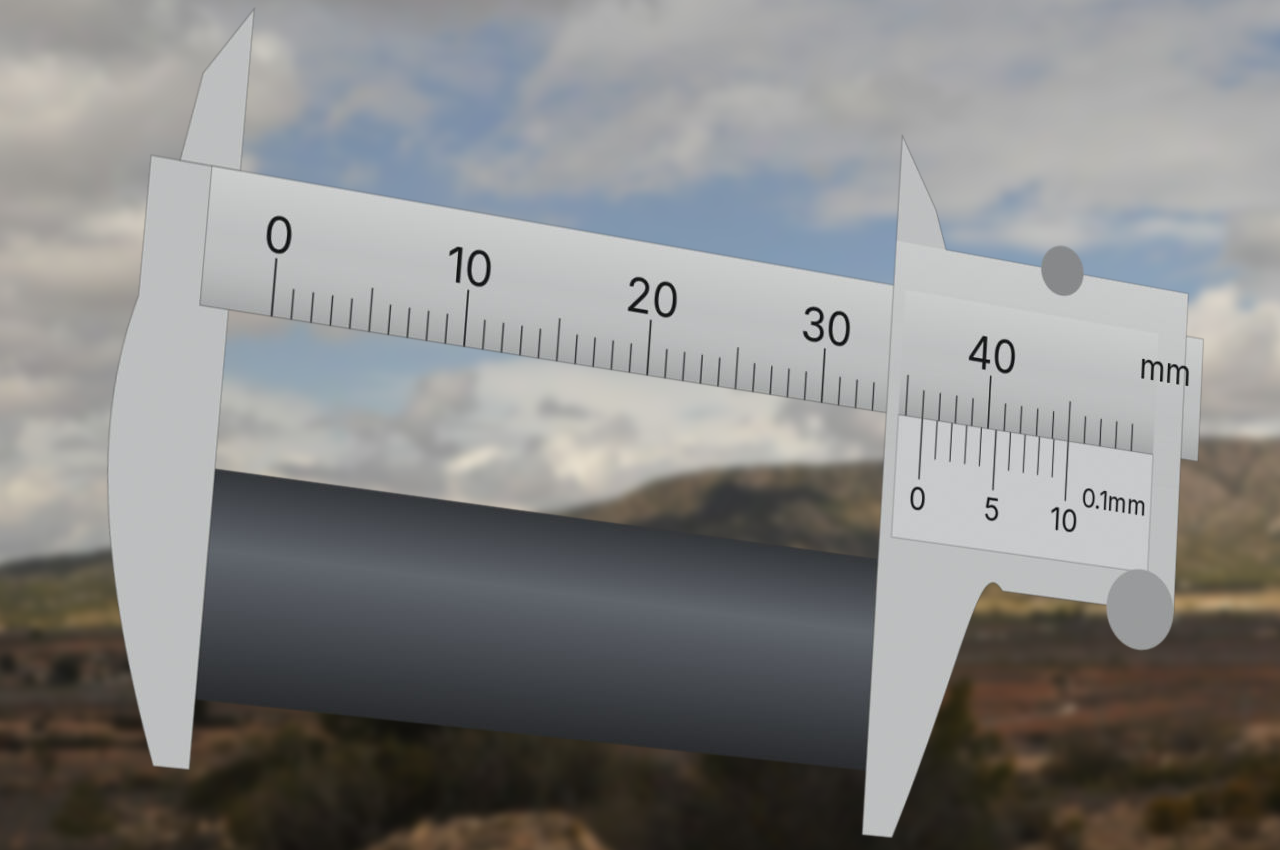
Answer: 36.0 mm
